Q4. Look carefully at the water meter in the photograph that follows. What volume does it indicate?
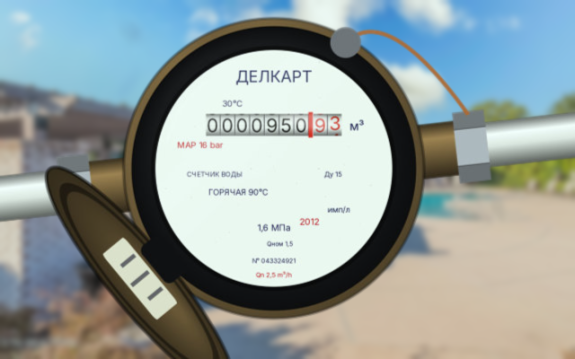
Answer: 950.93 m³
